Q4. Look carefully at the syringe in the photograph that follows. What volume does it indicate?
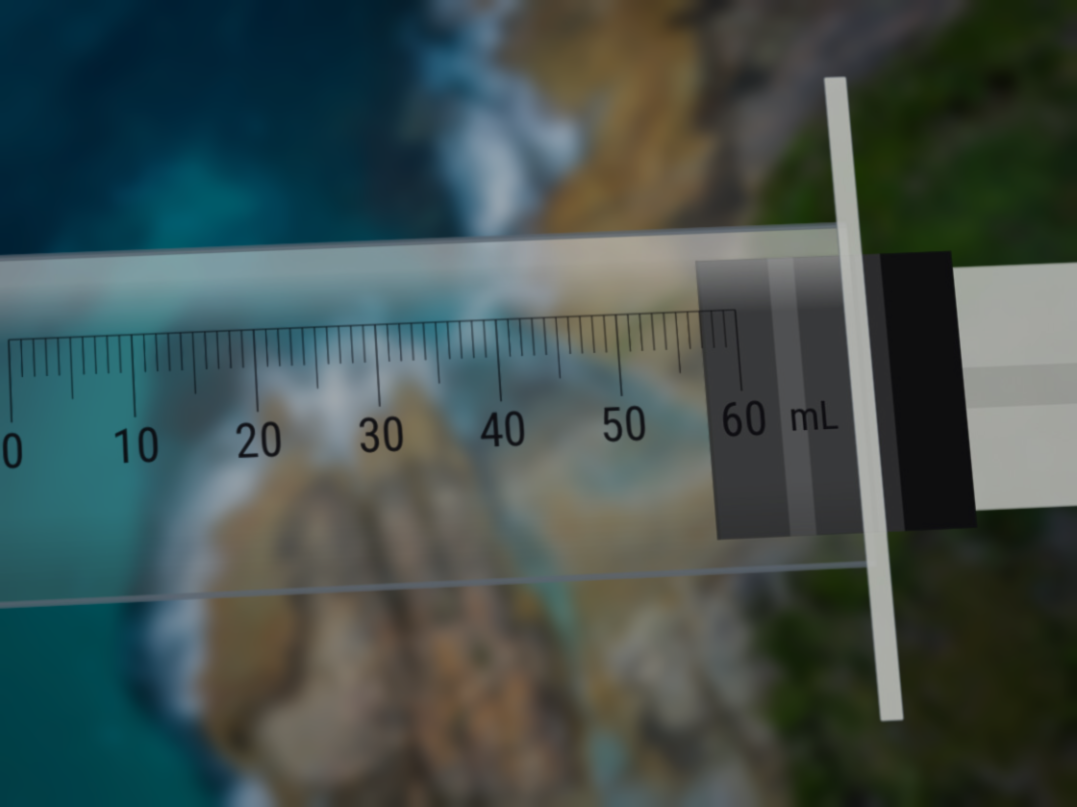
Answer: 57 mL
